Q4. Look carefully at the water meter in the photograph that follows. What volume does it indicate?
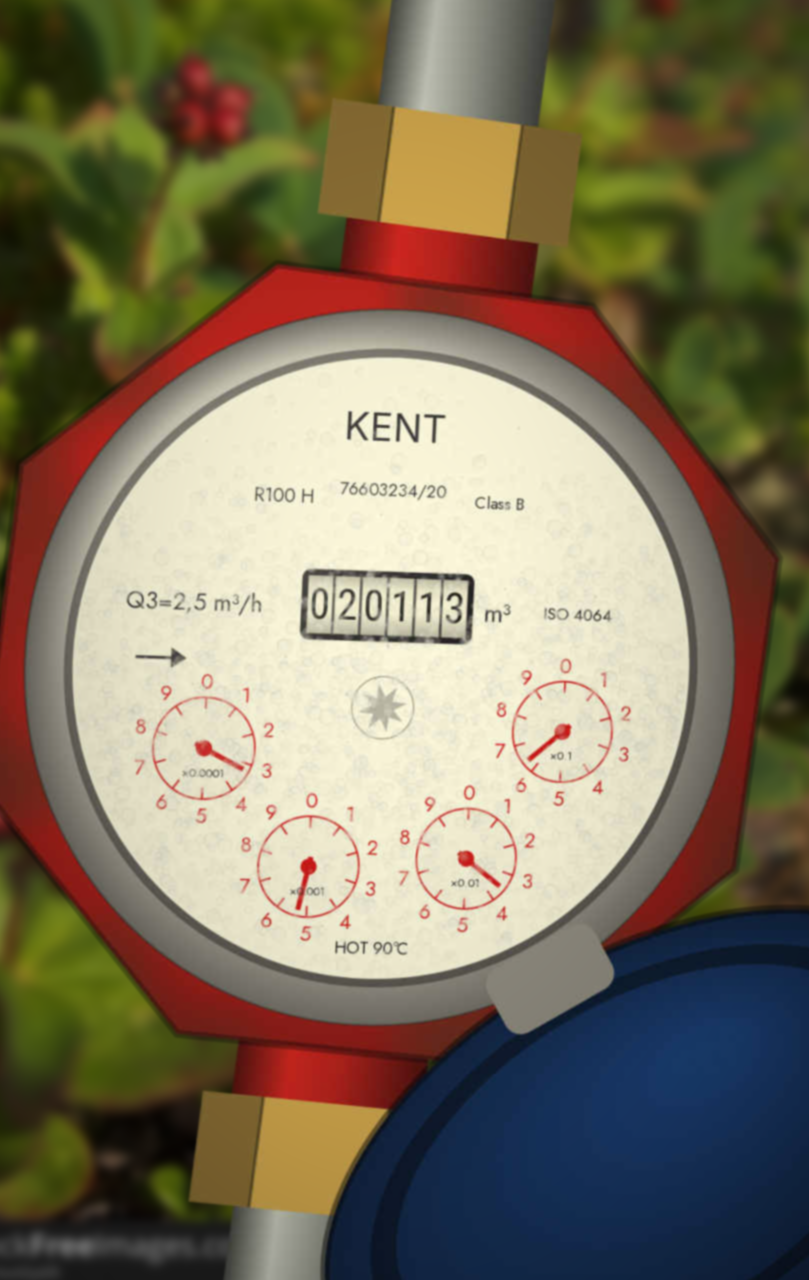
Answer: 20113.6353 m³
